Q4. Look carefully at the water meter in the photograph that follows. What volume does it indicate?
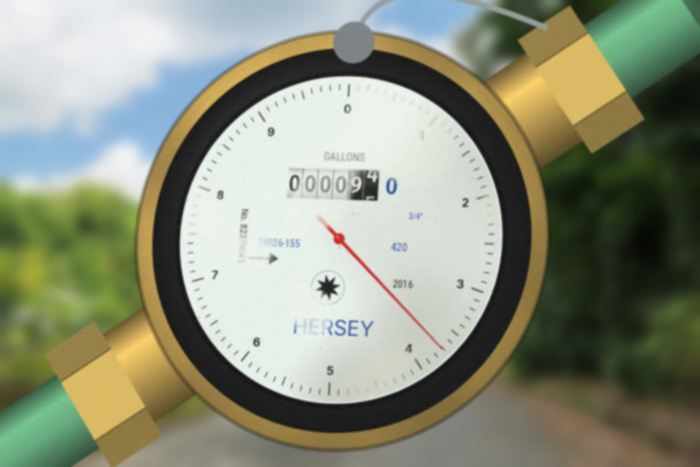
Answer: 943.7 gal
